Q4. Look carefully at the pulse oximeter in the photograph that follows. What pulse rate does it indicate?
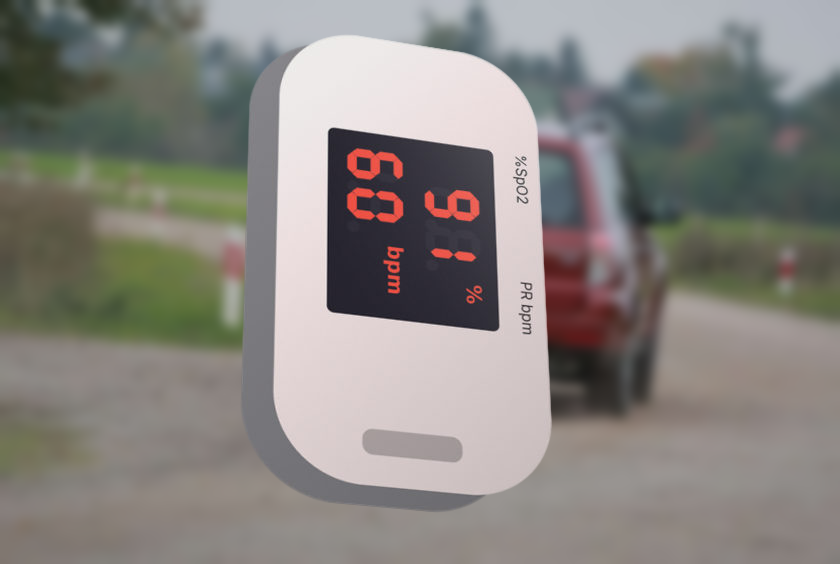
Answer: 60 bpm
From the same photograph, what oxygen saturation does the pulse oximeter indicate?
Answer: 91 %
